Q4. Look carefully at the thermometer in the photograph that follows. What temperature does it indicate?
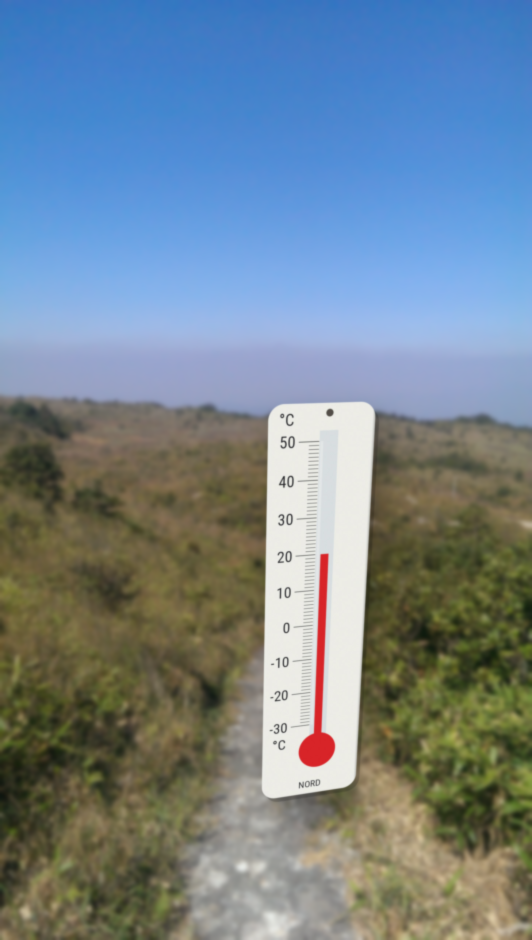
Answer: 20 °C
